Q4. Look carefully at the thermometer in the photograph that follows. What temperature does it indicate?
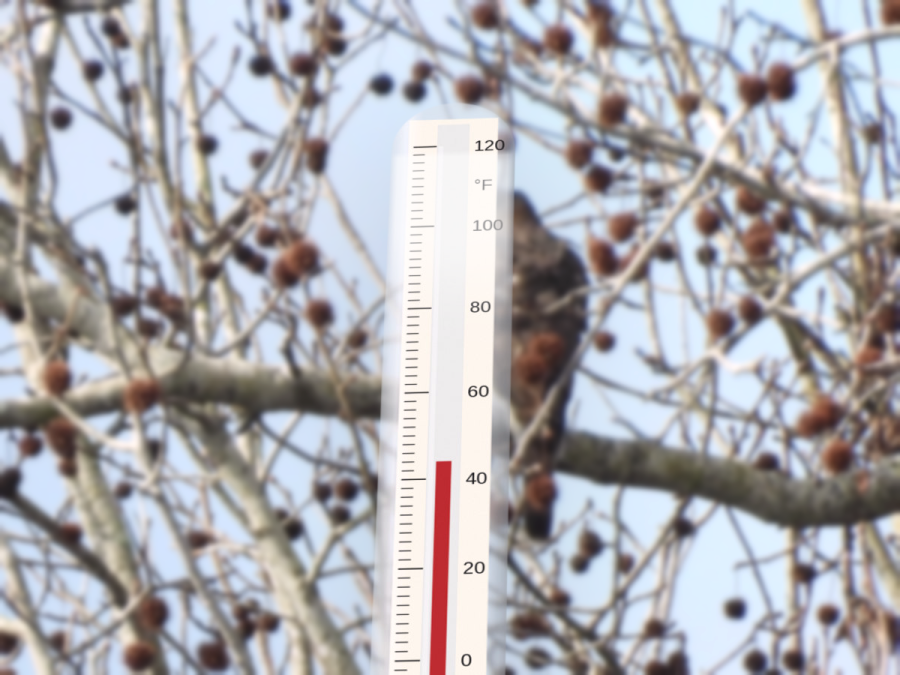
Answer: 44 °F
